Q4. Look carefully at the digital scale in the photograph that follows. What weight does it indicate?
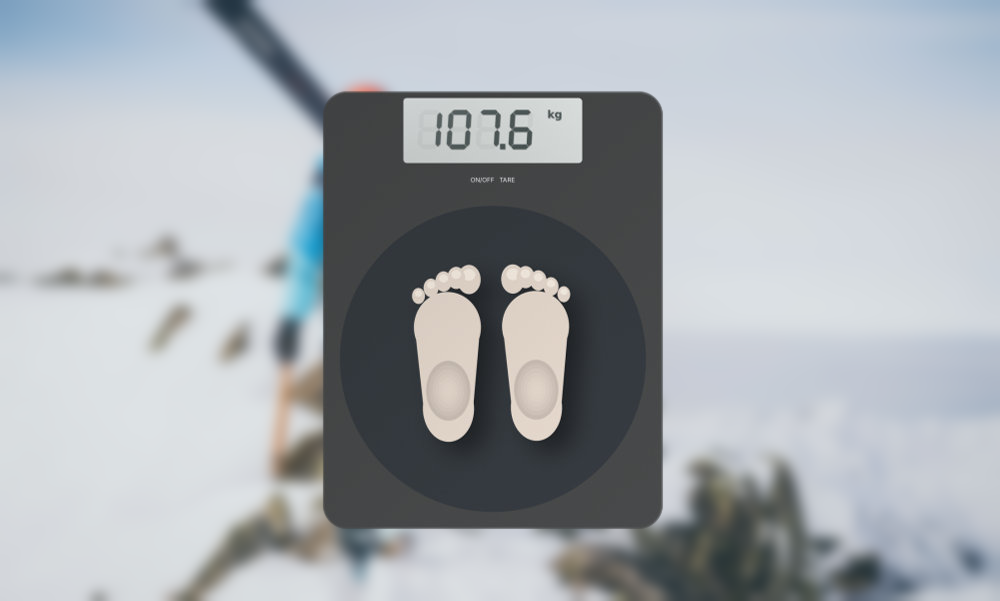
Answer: 107.6 kg
